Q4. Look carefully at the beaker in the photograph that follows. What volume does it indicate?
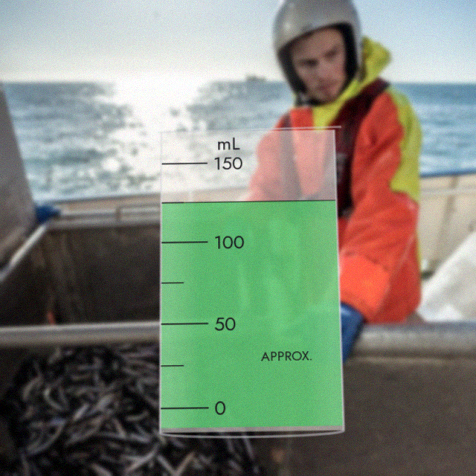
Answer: 125 mL
